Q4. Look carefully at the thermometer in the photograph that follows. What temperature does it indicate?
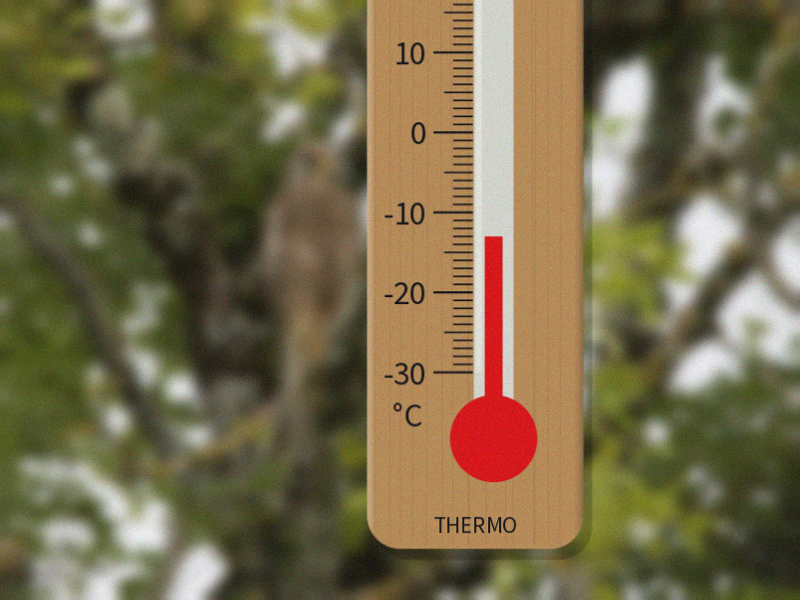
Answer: -13 °C
